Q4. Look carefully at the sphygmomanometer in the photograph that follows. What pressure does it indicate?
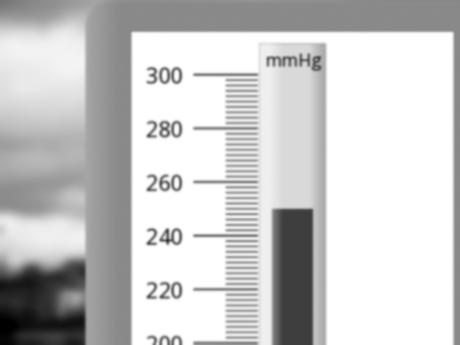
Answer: 250 mmHg
